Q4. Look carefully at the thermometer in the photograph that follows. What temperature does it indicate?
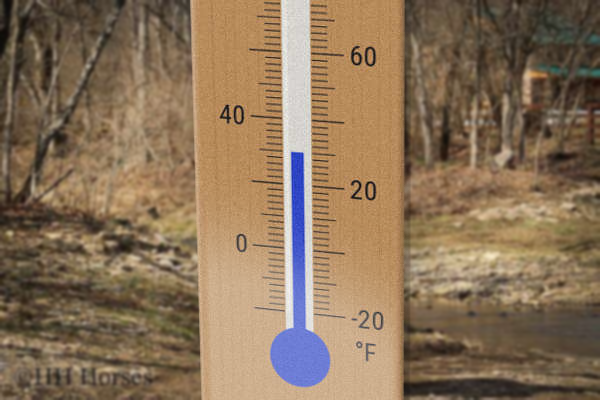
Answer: 30 °F
